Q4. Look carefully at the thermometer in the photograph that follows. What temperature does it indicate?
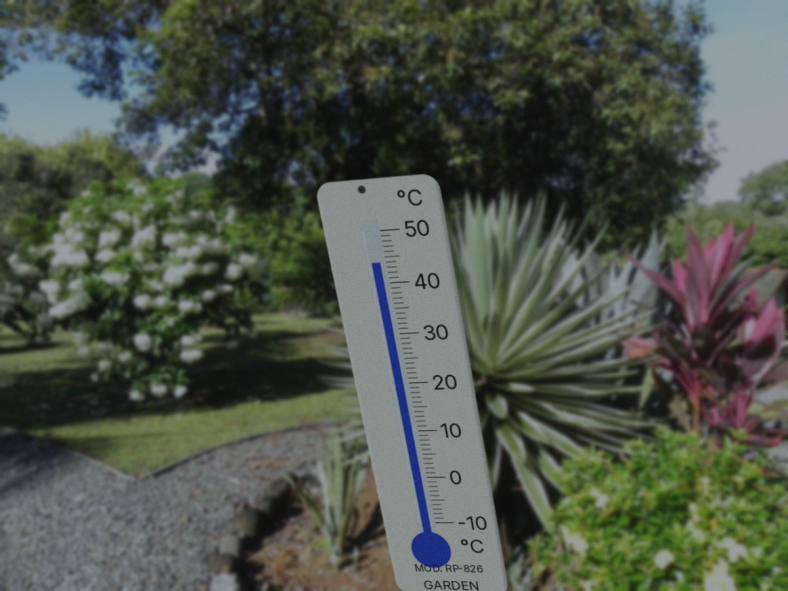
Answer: 44 °C
